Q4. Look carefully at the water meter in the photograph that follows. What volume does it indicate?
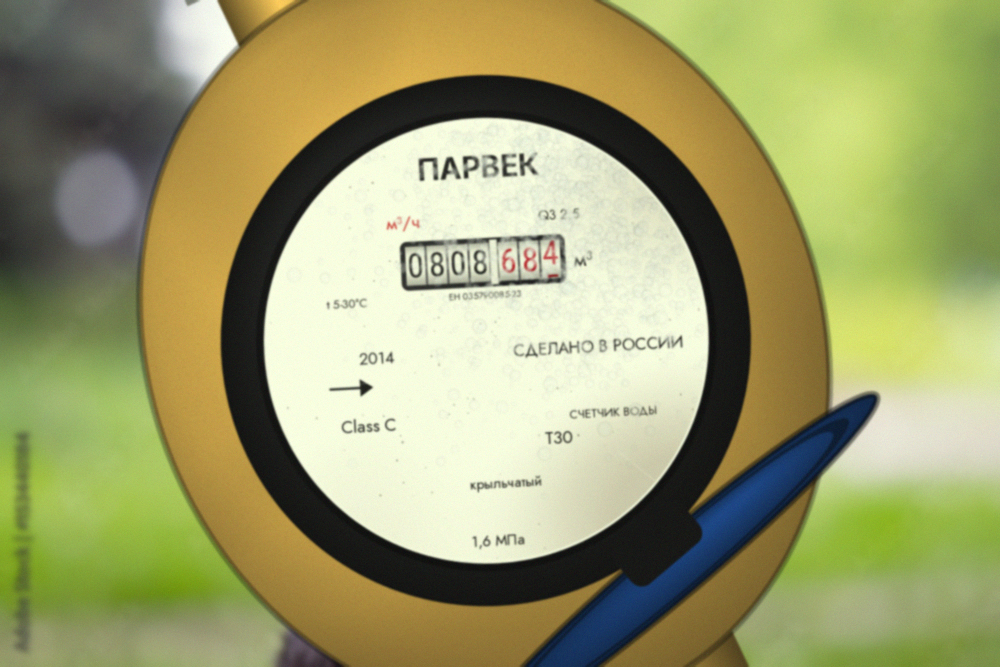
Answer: 808.684 m³
